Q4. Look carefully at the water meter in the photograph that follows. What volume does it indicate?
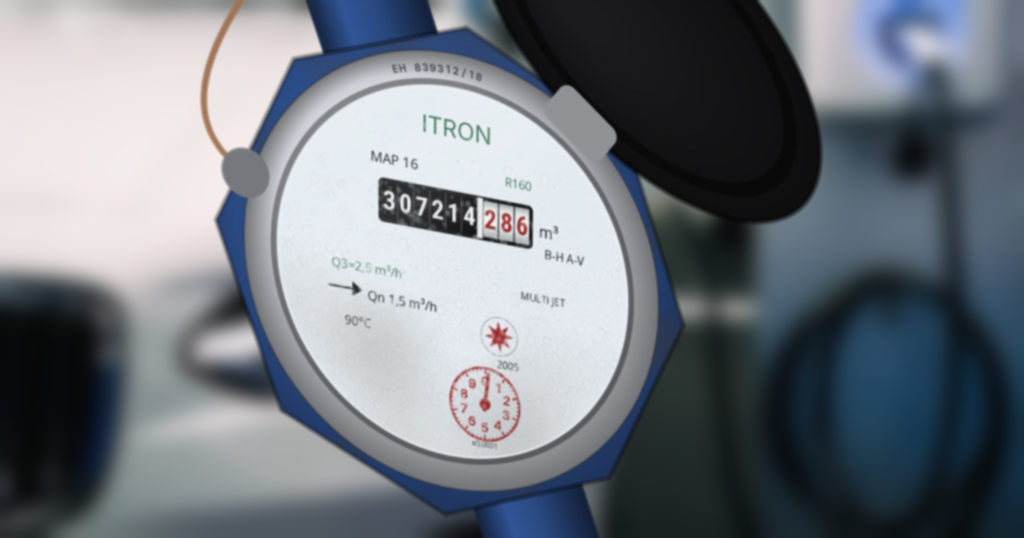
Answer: 307214.2860 m³
